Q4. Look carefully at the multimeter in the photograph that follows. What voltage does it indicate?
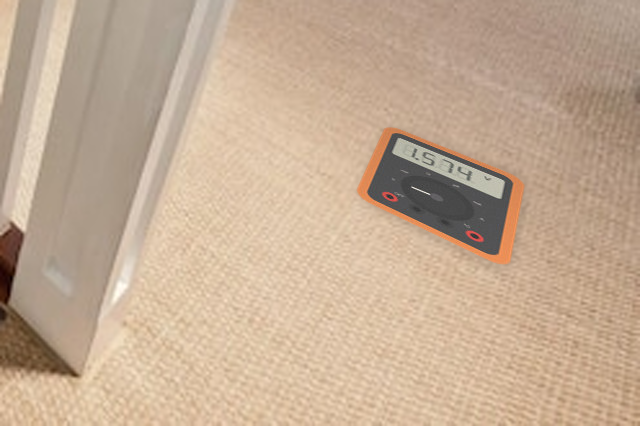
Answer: 1.574 V
